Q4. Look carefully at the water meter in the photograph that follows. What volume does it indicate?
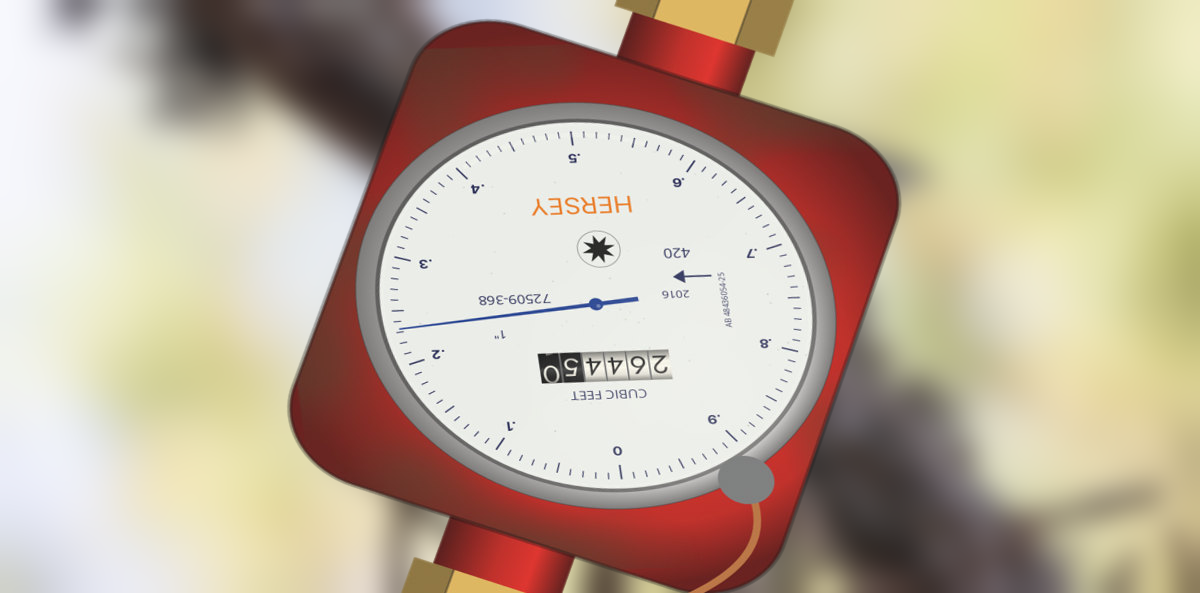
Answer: 264450.23 ft³
